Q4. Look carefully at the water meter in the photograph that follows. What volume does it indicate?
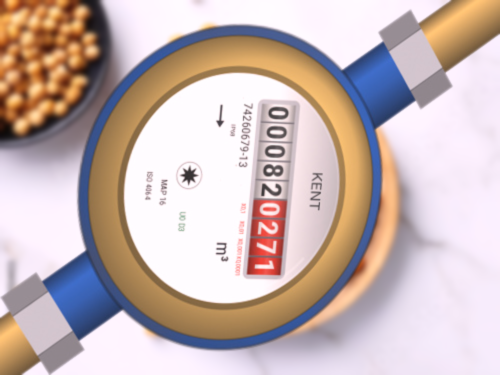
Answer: 82.0271 m³
